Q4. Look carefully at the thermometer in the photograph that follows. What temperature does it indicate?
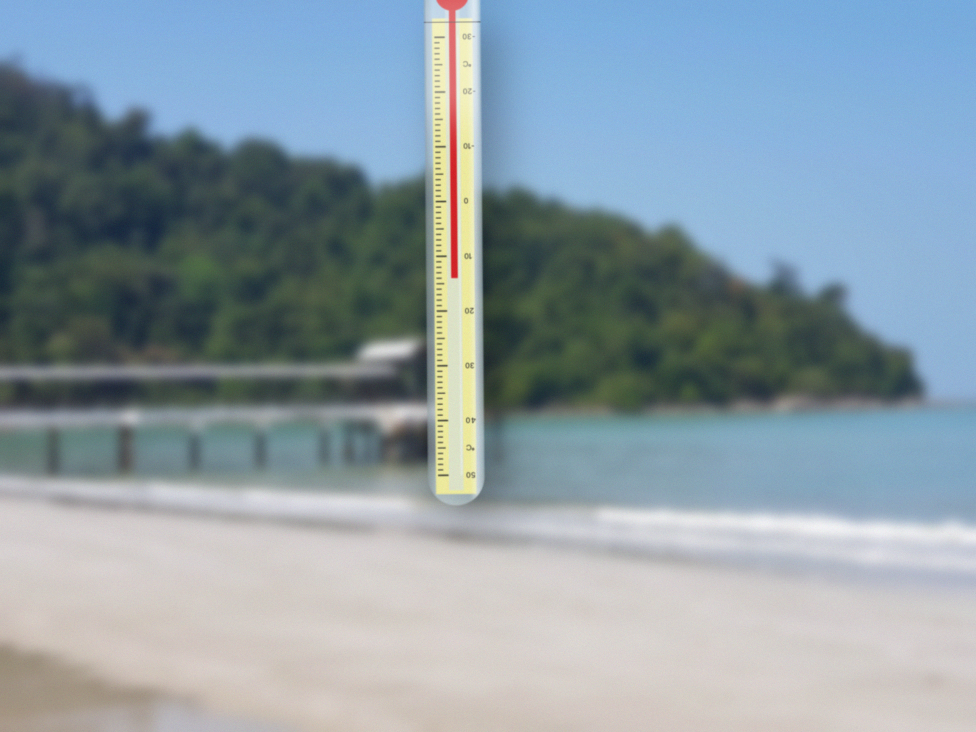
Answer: 14 °C
